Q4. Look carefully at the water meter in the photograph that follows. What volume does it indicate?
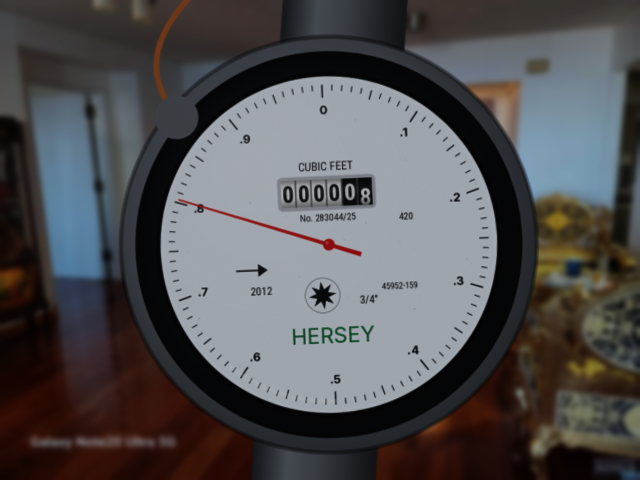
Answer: 7.80 ft³
